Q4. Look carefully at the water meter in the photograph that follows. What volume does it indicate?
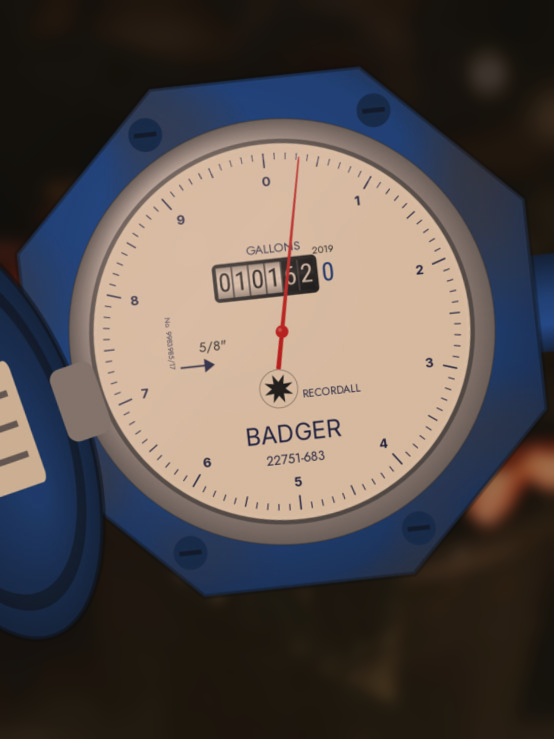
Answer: 101620.3 gal
